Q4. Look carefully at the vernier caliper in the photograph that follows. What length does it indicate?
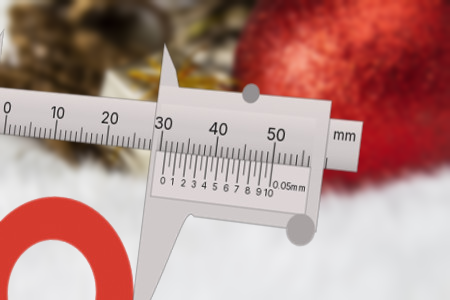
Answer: 31.0 mm
